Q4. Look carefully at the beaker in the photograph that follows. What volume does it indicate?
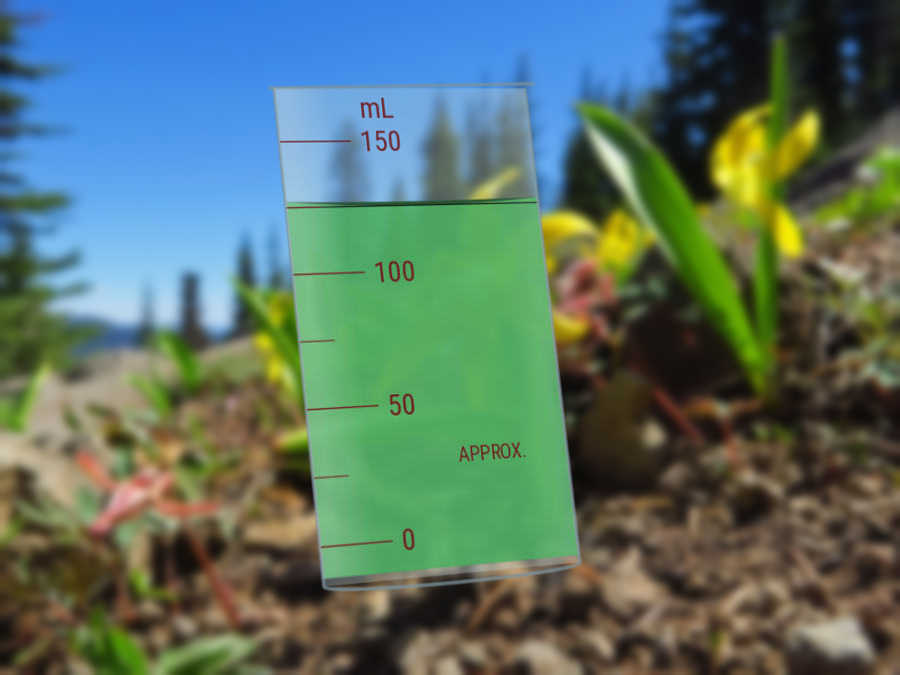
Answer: 125 mL
